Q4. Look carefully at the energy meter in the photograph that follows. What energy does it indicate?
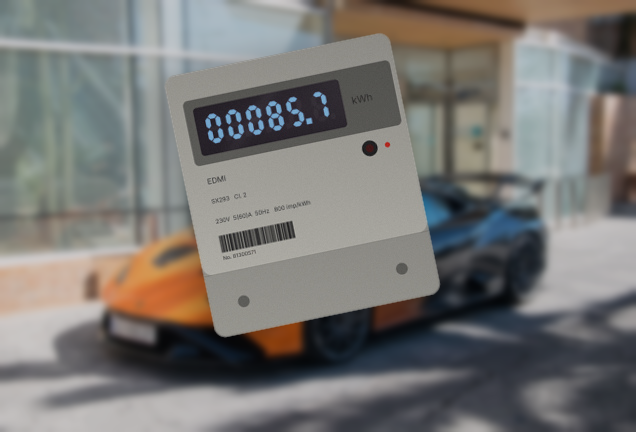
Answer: 85.7 kWh
